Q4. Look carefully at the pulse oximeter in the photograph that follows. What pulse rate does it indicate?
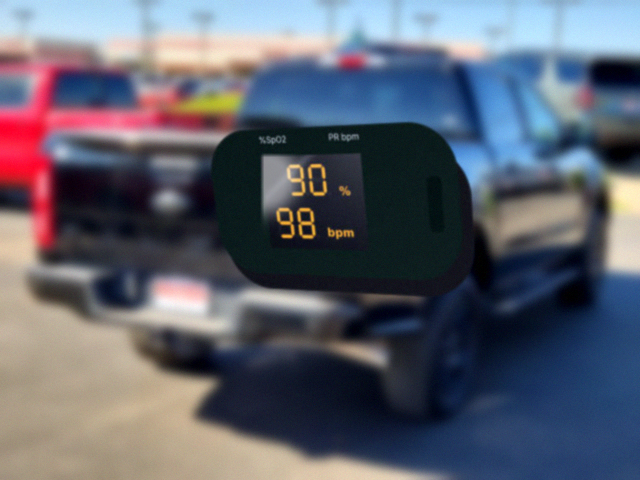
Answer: 98 bpm
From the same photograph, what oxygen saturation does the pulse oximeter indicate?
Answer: 90 %
